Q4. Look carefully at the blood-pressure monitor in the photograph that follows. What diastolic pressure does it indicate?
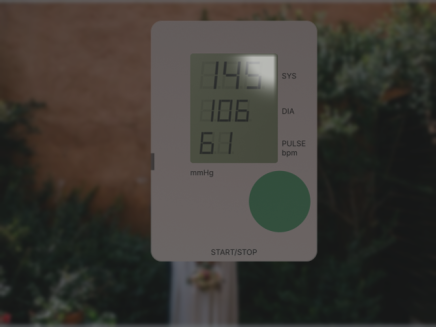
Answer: 106 mmHg
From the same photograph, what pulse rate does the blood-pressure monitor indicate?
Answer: 61 bpm
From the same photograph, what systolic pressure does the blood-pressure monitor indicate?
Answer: 145 mmHg
